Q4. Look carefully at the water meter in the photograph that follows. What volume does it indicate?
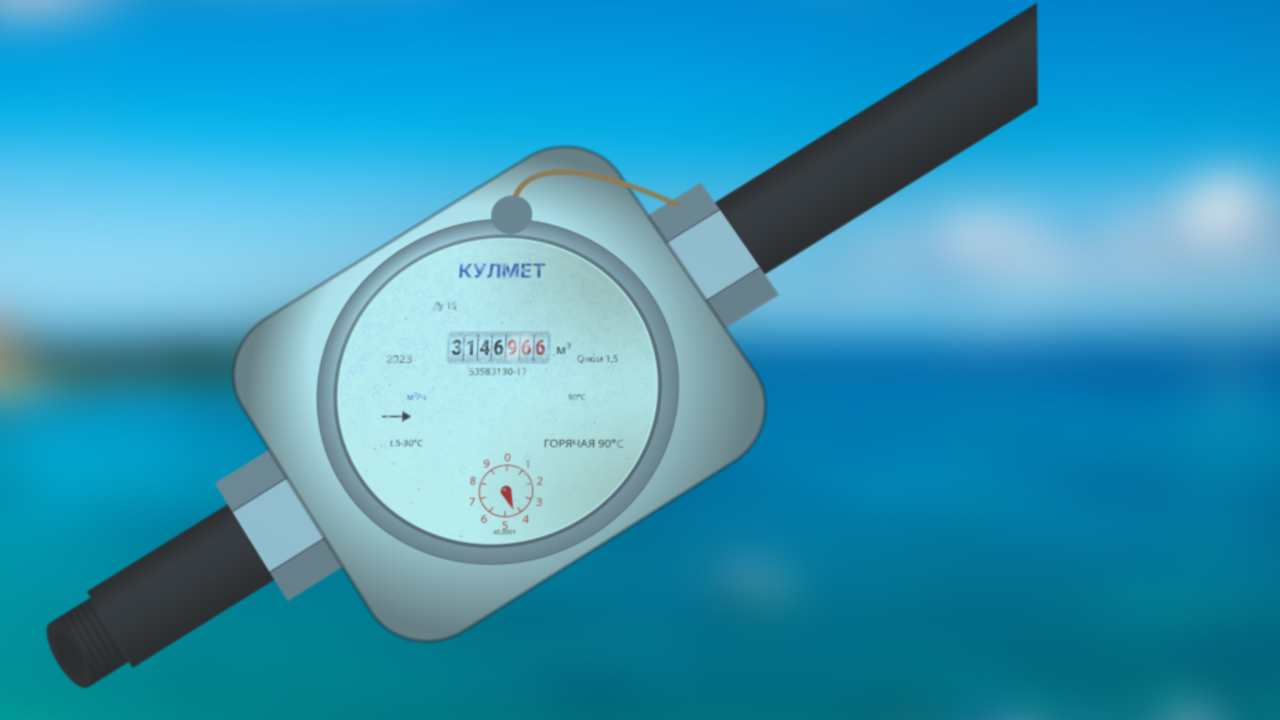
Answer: 3146.9664 m³
